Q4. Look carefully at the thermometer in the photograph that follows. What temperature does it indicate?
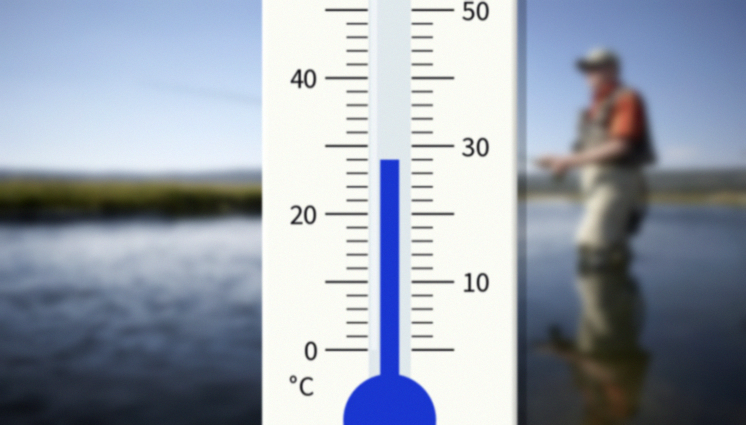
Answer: 28 °C
